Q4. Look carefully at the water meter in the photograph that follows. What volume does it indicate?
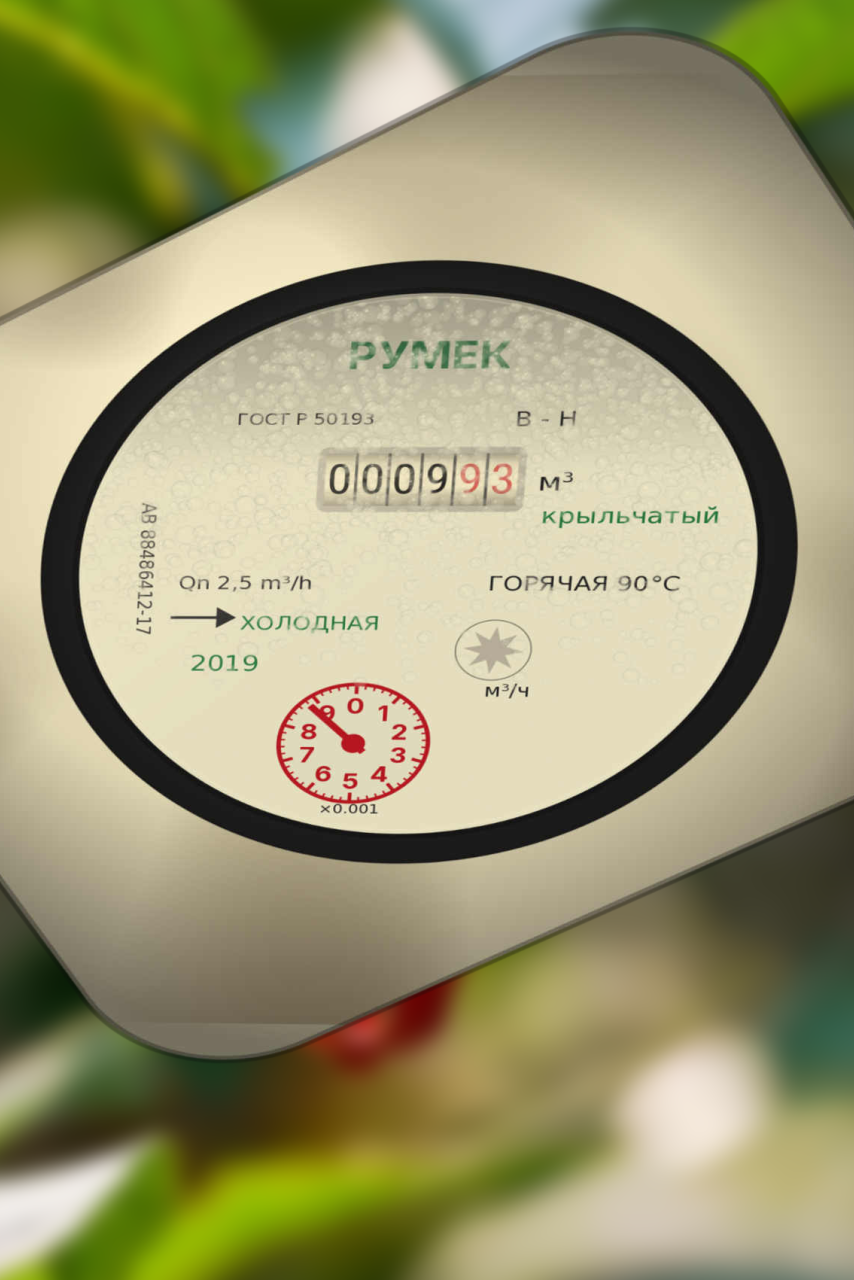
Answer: 9.938 m³
